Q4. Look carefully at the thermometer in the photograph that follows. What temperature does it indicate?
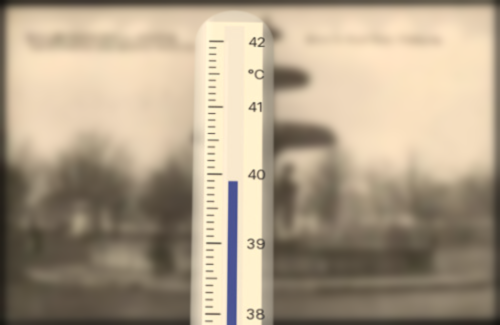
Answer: 39.9 °C
